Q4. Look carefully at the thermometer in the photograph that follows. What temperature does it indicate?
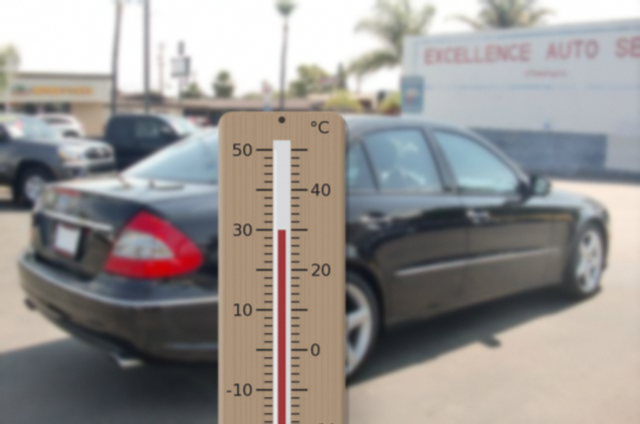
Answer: 30 °C
